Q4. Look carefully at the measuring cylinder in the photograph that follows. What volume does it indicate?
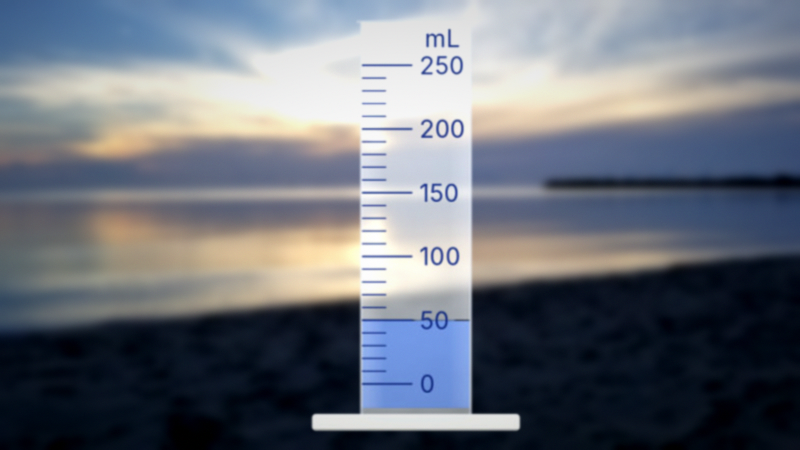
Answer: 50 mL
